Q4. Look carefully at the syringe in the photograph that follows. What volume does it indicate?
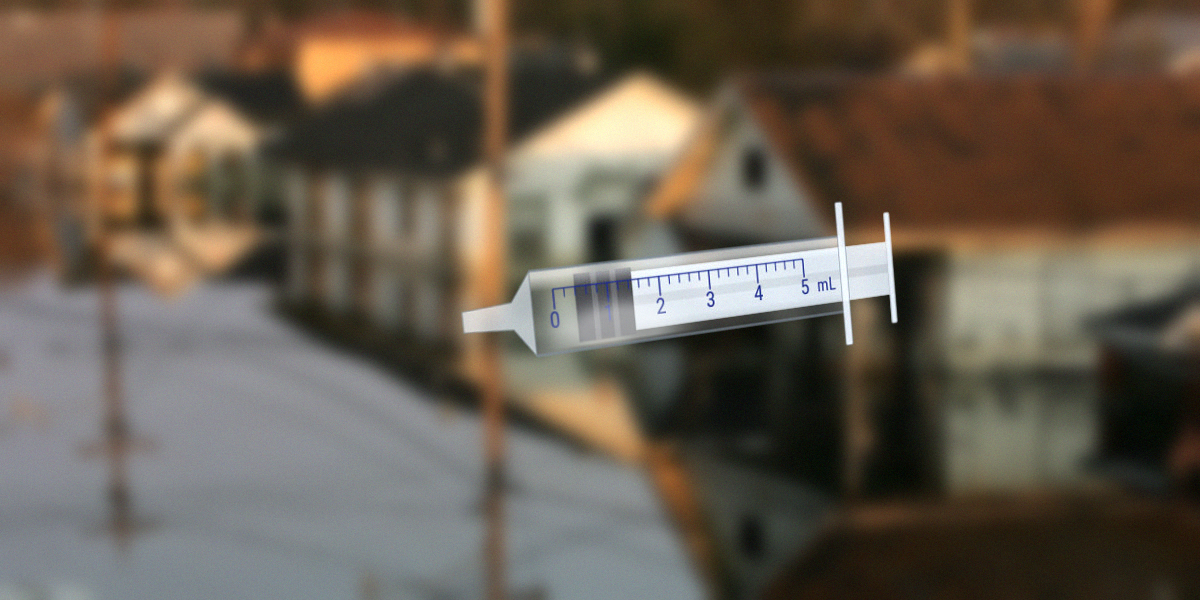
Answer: 0.4 mL
